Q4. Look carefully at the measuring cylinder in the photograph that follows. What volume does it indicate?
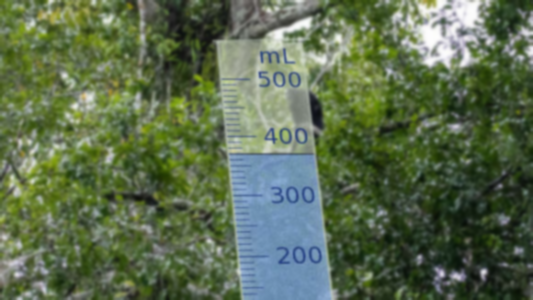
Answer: 370 mL
